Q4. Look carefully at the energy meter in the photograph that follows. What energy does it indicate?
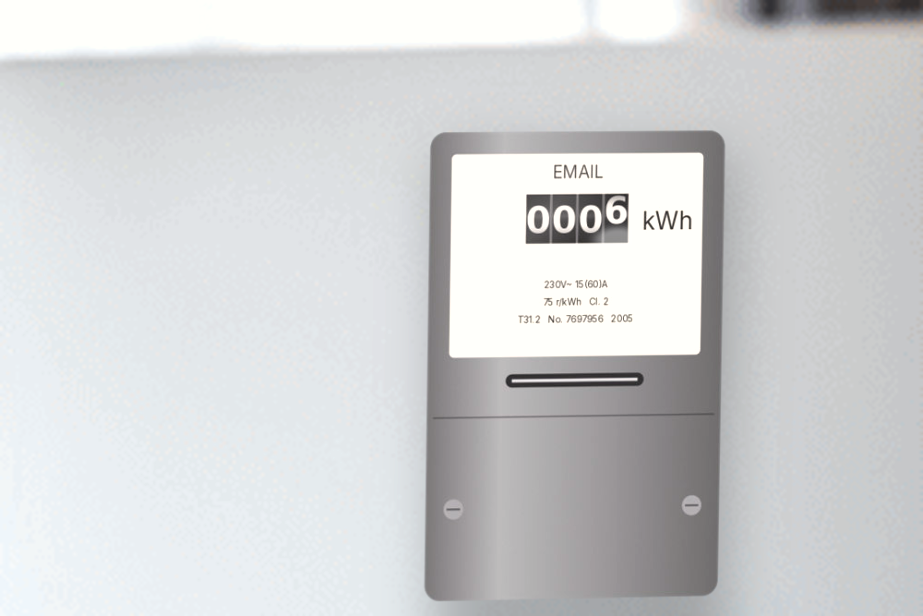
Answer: 6 kWh
